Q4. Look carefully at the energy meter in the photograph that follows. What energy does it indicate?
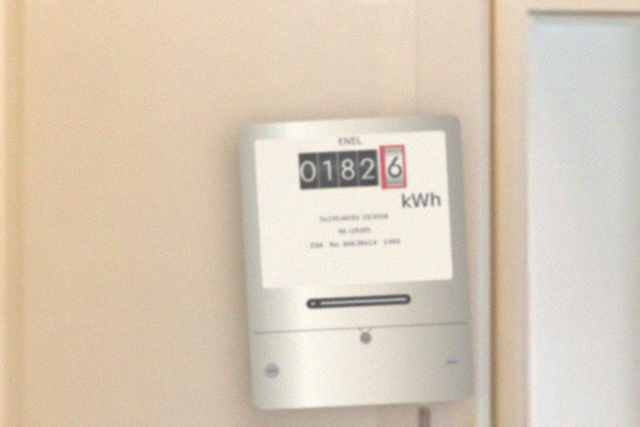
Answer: 182.6 kWh
